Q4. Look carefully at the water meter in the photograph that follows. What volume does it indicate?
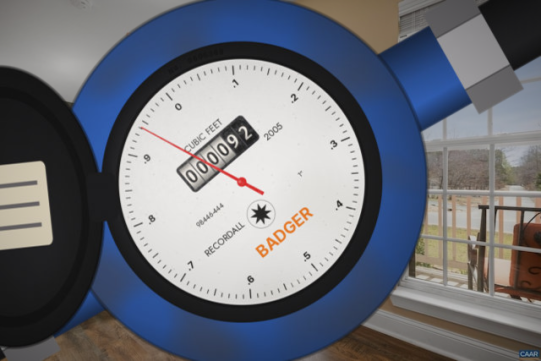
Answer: 91.94 ft³
